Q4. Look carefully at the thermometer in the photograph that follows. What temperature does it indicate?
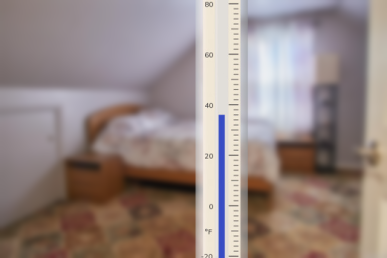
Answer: 36 °F
